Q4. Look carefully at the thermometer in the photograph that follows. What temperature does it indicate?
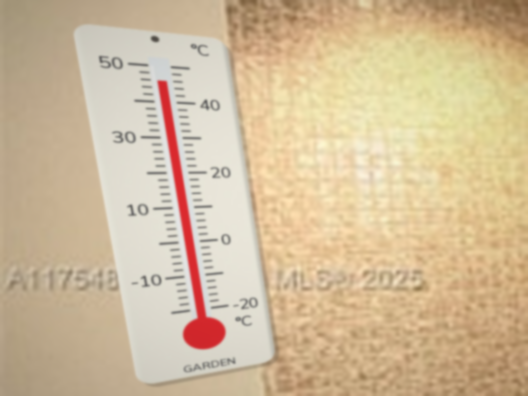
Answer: 46 °C
